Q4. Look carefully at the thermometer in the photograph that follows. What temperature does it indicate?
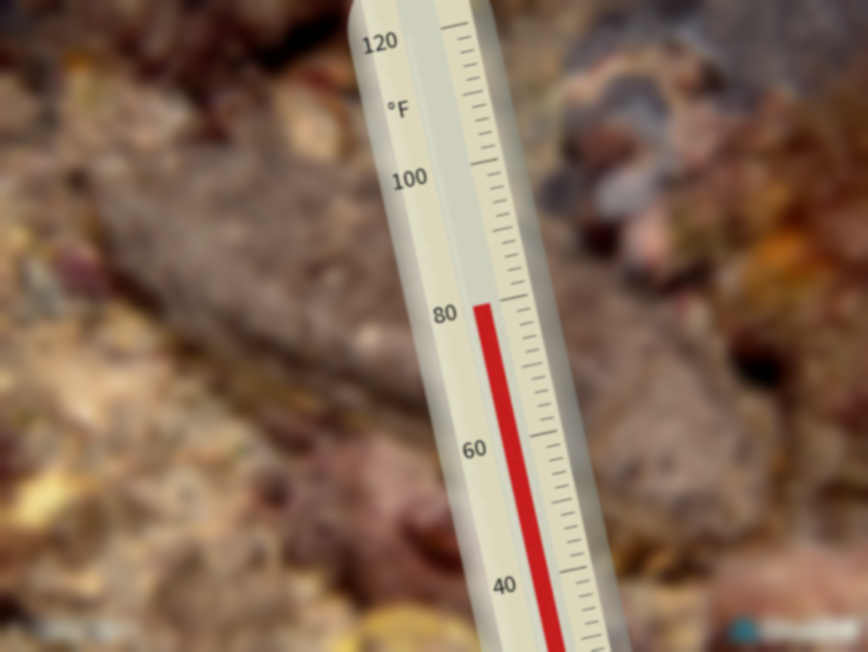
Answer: 80 °F
